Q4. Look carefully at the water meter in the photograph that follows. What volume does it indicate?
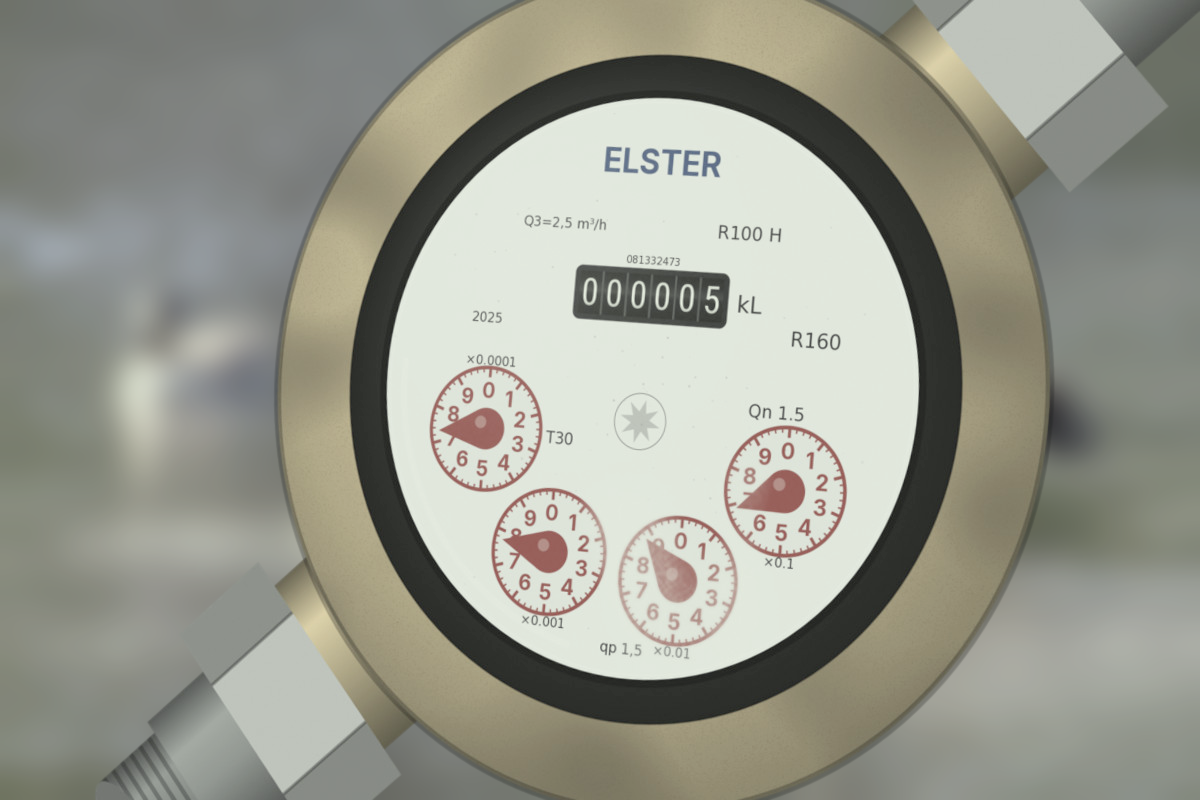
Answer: 5.6877 kL
